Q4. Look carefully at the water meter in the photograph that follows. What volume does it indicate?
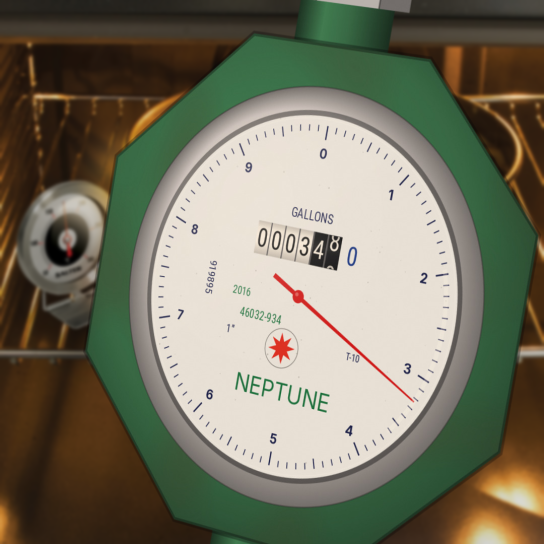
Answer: 3483.2 gal
